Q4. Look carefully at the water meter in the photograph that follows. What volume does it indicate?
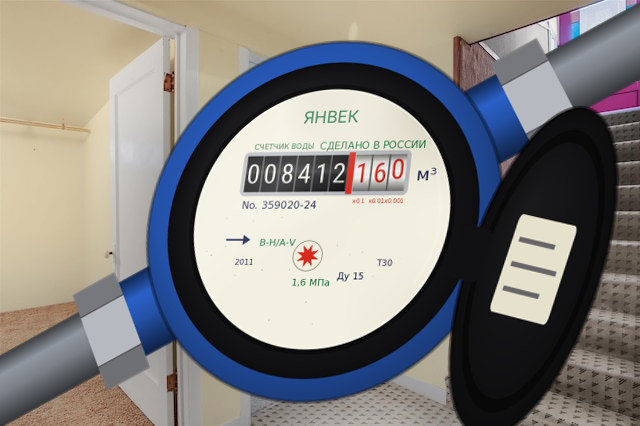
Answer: 8412.160 m³
